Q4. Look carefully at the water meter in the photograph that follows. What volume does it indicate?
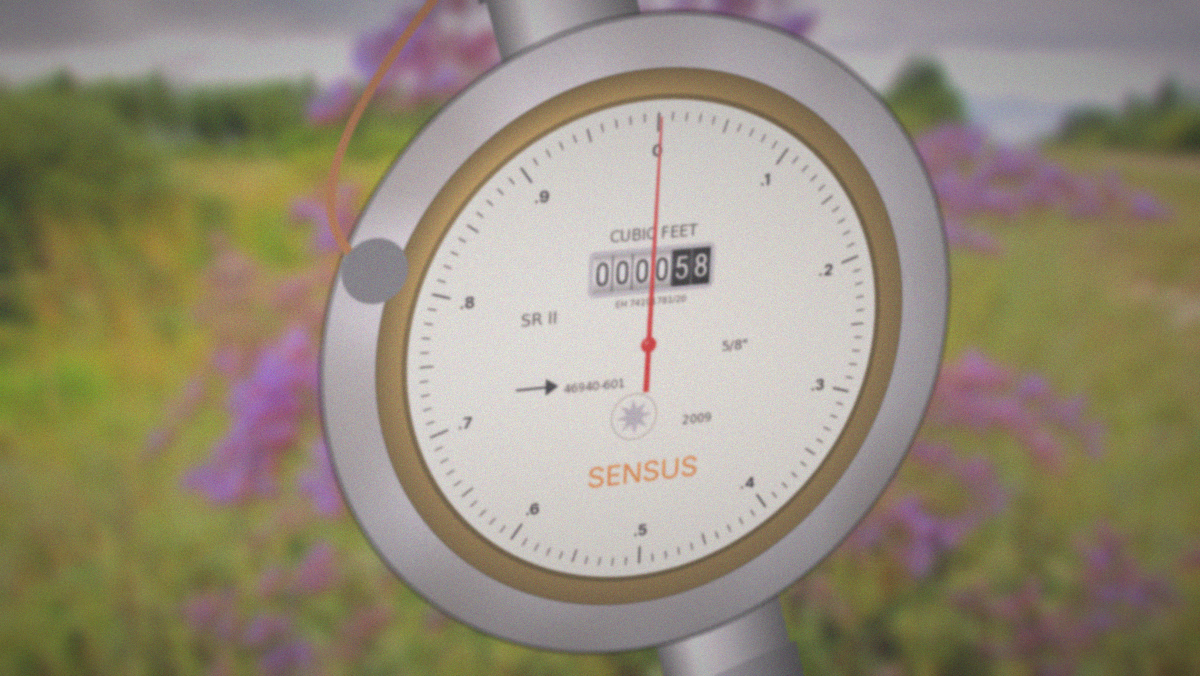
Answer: 58.00 ft³
